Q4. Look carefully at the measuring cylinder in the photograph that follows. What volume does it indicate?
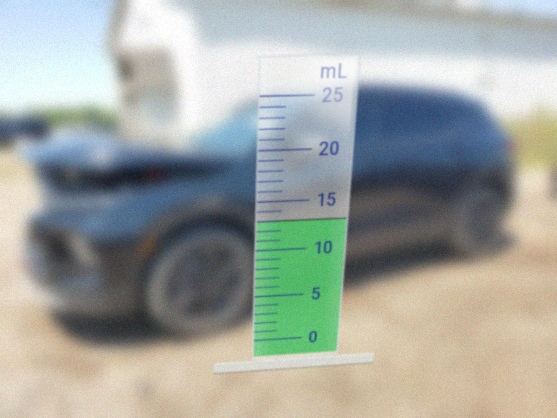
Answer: 13 mL
